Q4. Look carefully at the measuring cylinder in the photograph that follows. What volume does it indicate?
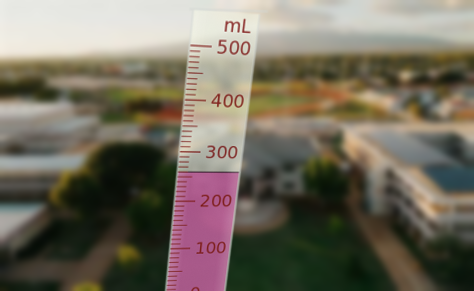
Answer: 260 mL
